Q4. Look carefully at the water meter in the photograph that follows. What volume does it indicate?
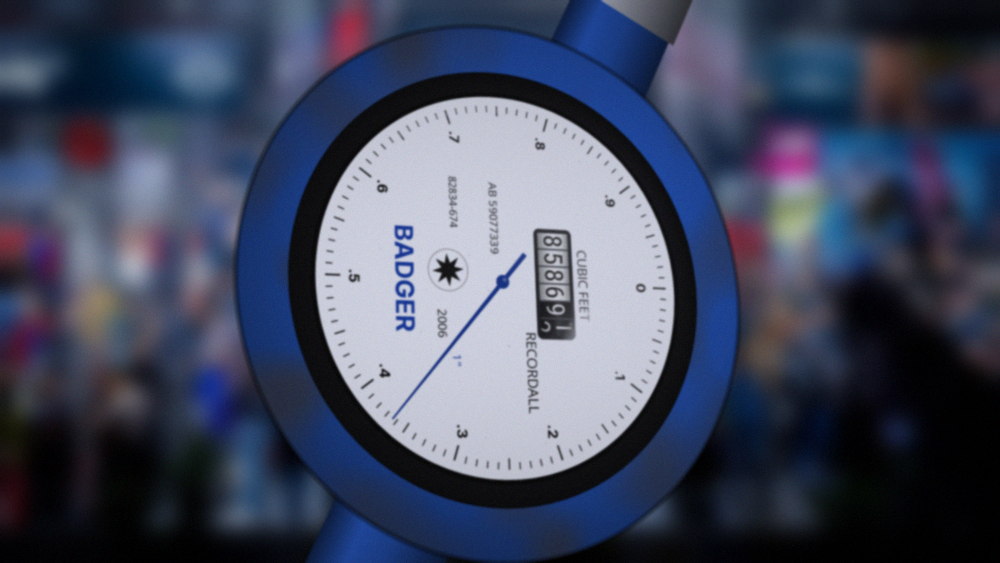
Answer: 858691.36 ft³
